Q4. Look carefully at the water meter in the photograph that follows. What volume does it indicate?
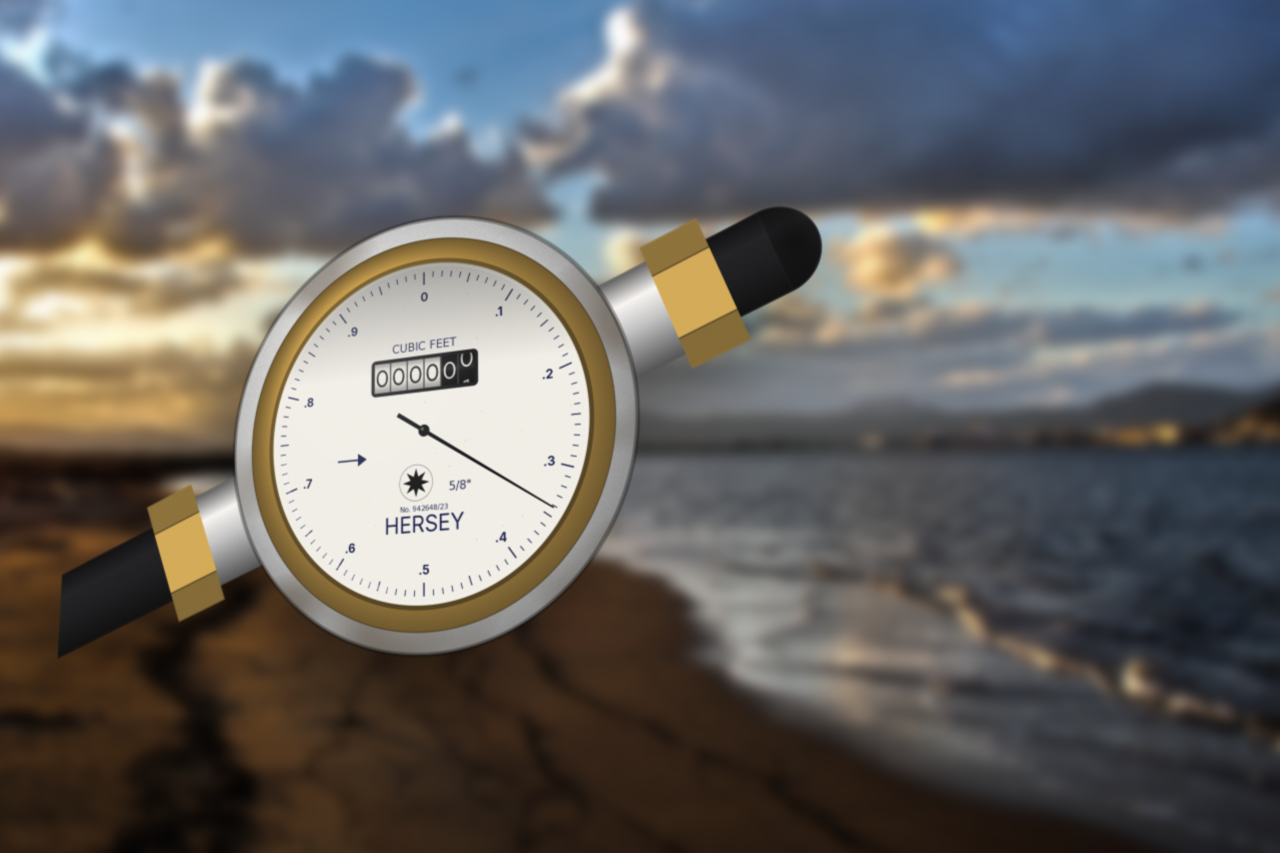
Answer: 0.34 ft³
